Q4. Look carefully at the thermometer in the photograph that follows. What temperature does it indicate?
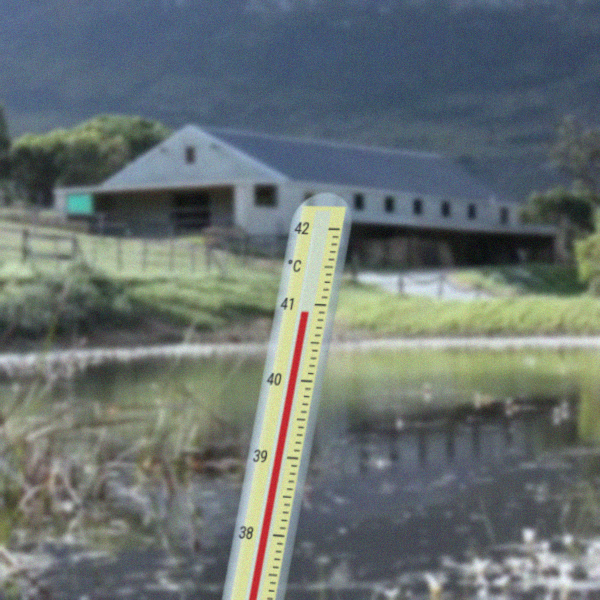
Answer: 40.9 °C
